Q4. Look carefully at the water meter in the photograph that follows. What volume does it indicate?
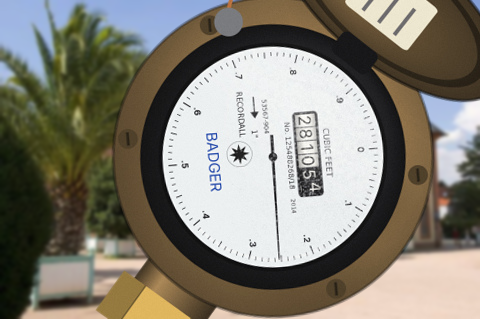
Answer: 281054.25 ft³
